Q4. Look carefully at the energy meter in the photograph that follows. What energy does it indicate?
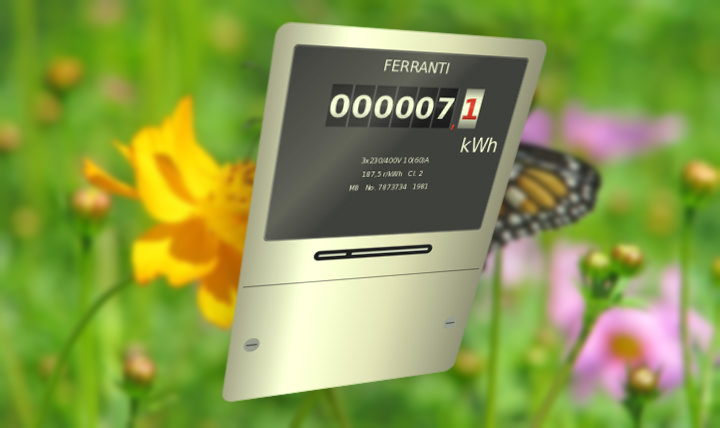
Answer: 7.1 kWh
